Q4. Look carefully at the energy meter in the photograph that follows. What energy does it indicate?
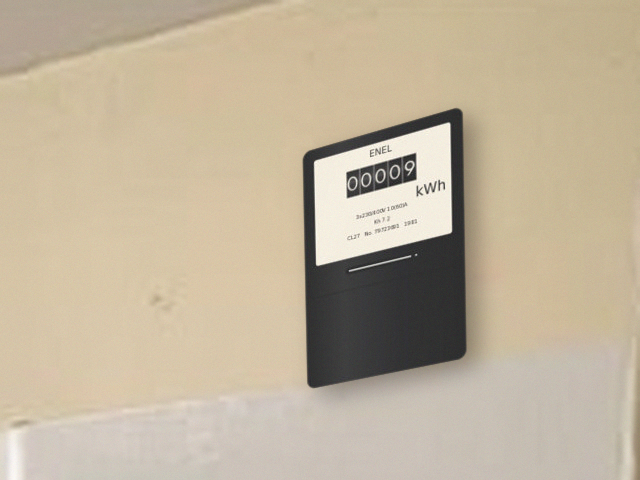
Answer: 9 kWh
